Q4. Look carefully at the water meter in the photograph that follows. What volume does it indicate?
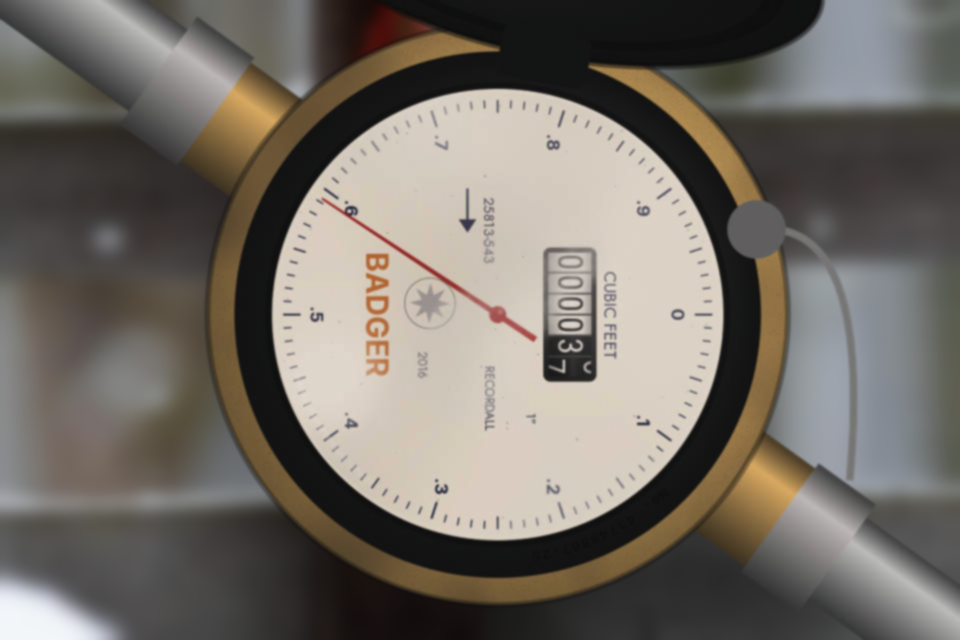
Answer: 36.59 ft³
